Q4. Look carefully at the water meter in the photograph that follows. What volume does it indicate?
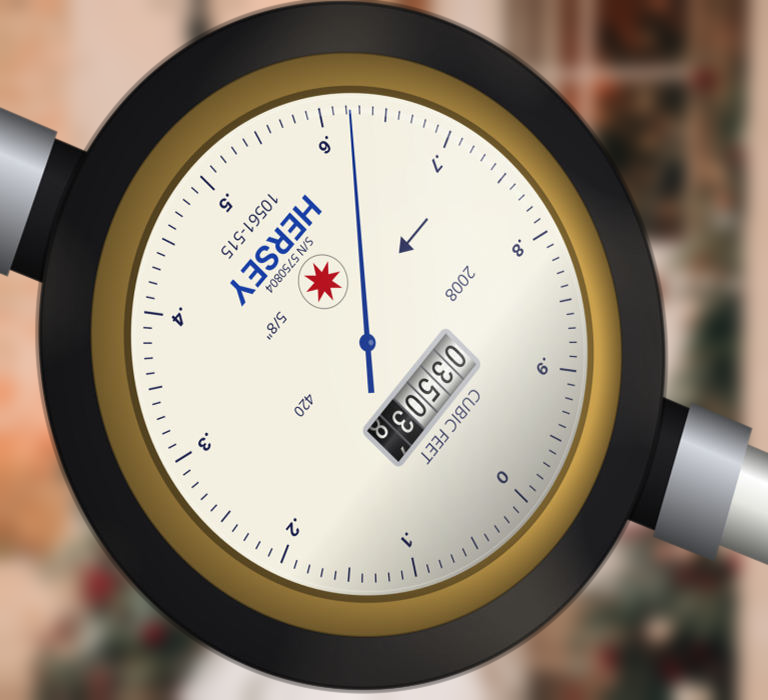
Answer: 35037.62 ft³
